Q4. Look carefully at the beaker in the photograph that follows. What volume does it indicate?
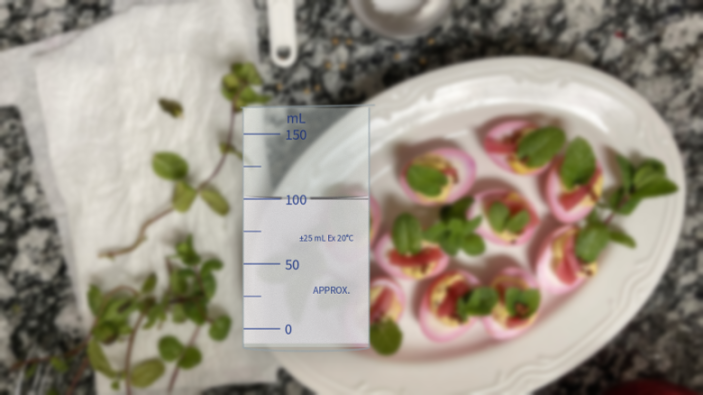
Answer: 100 mL
